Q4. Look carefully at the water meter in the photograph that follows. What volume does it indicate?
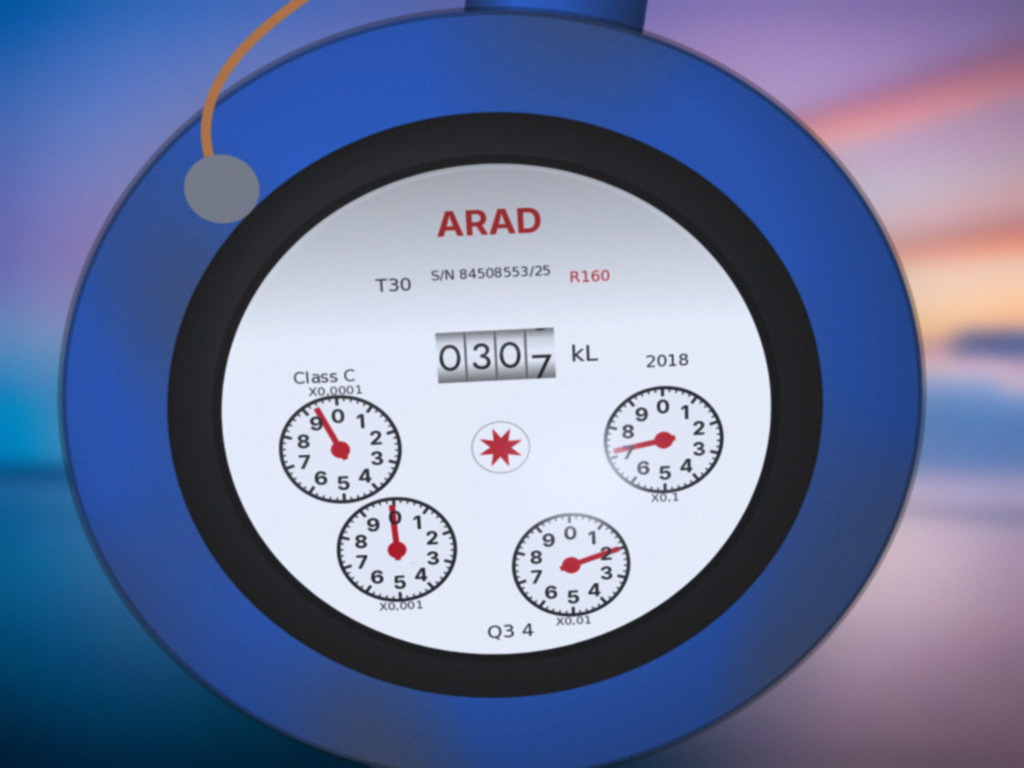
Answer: 306.7199 kL
